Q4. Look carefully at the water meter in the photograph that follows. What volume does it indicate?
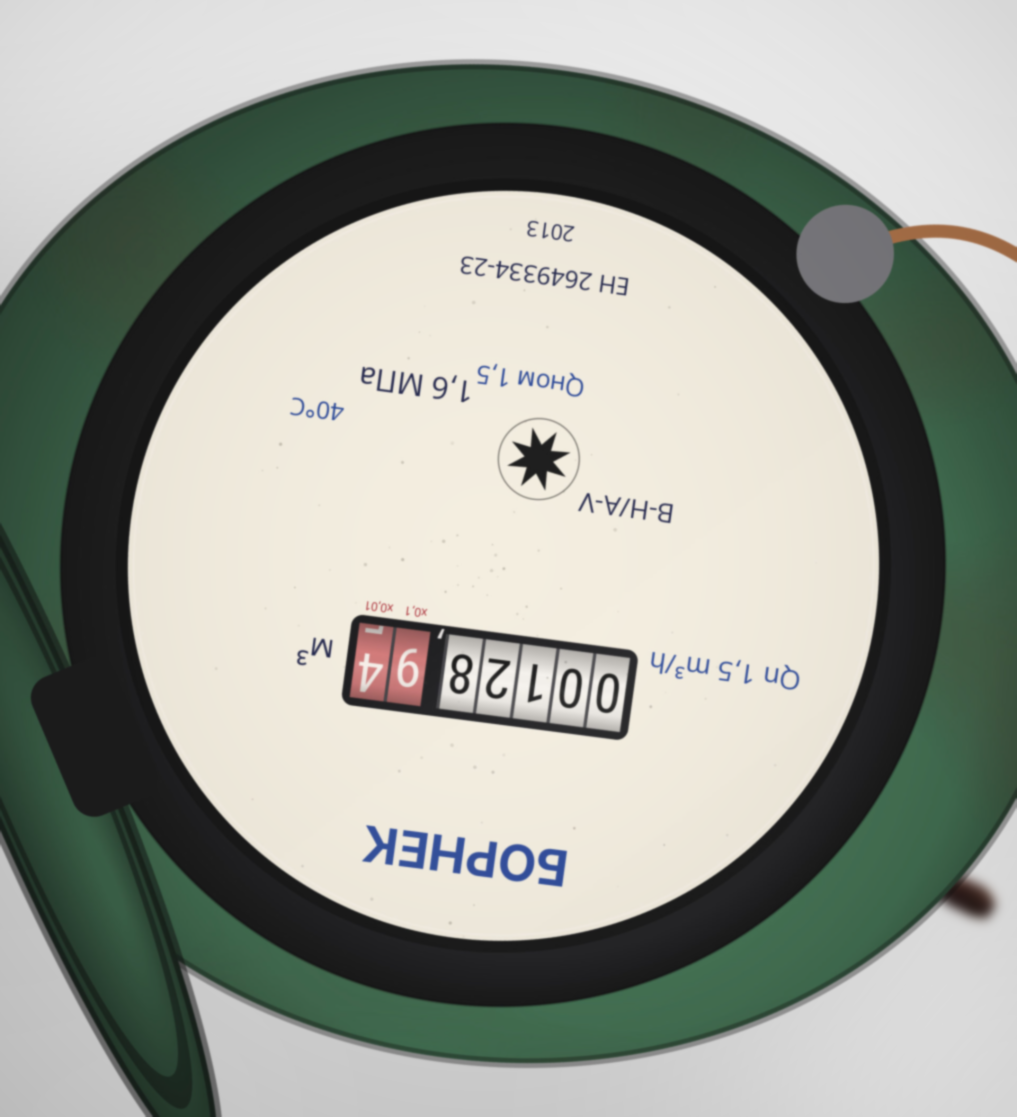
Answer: 128.94 m³
